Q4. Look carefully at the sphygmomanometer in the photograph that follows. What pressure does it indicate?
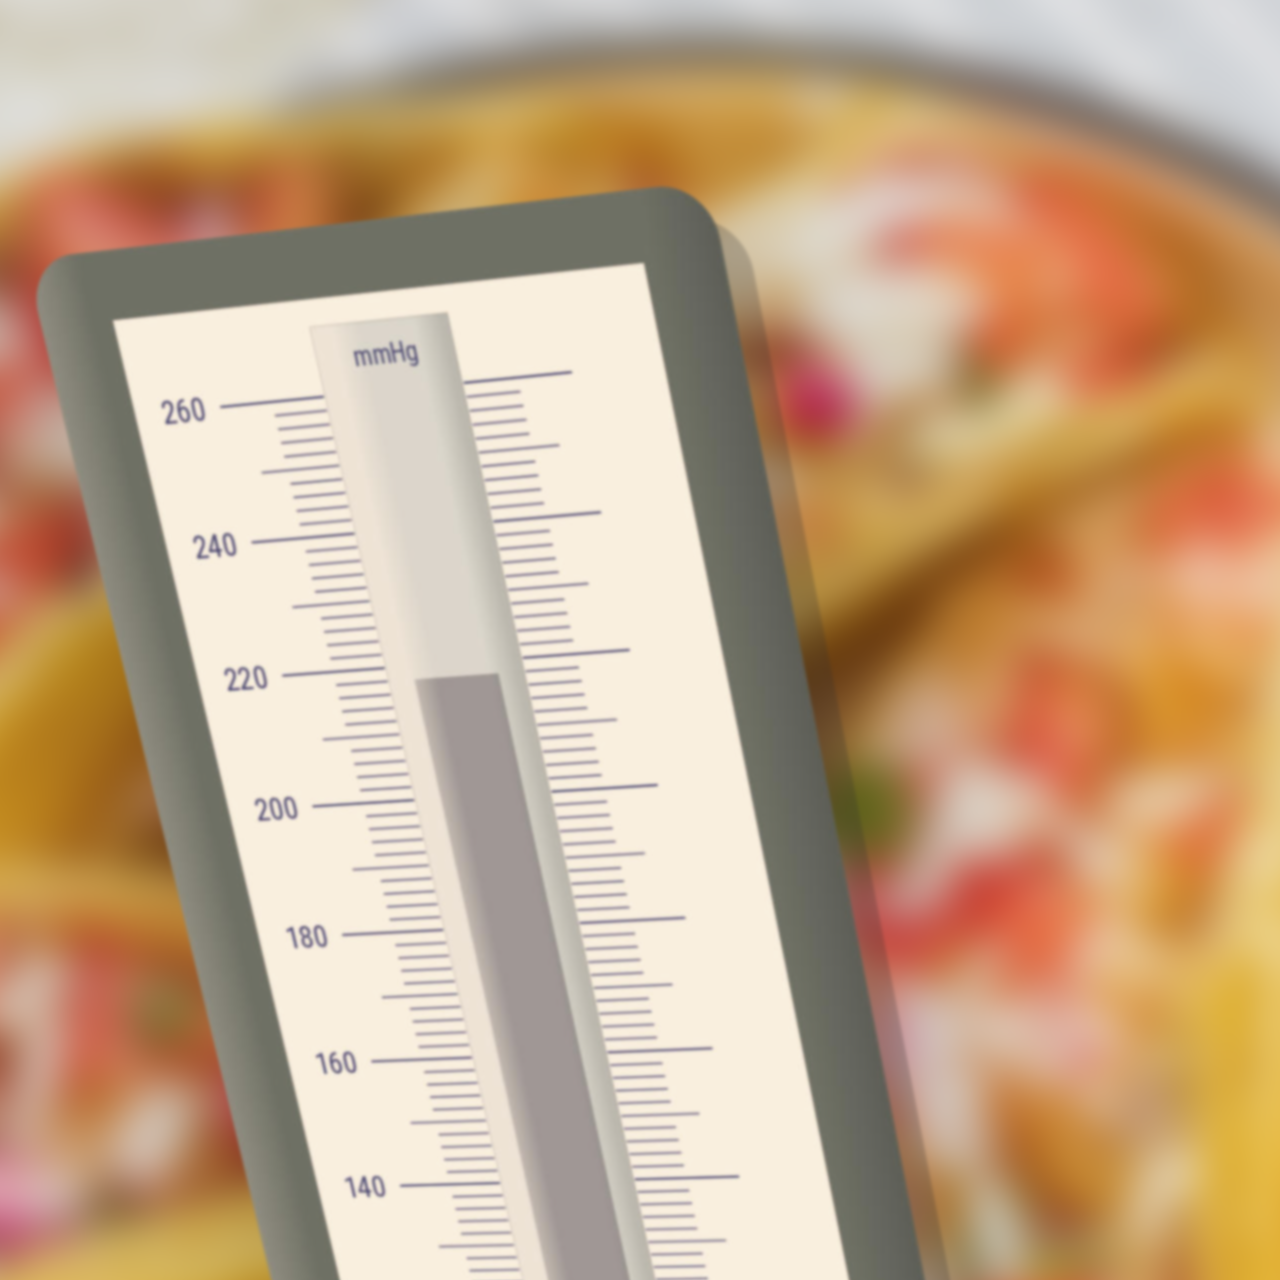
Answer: 218 mmHg
